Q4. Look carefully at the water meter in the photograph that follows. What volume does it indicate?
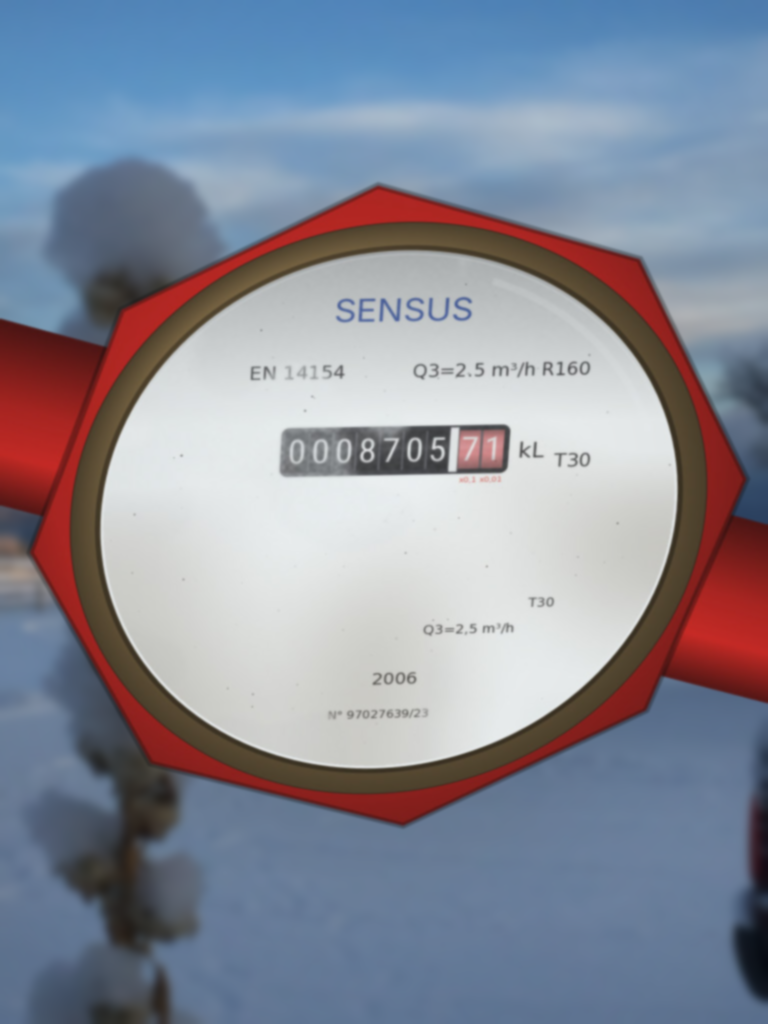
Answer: 8705.71 kL
